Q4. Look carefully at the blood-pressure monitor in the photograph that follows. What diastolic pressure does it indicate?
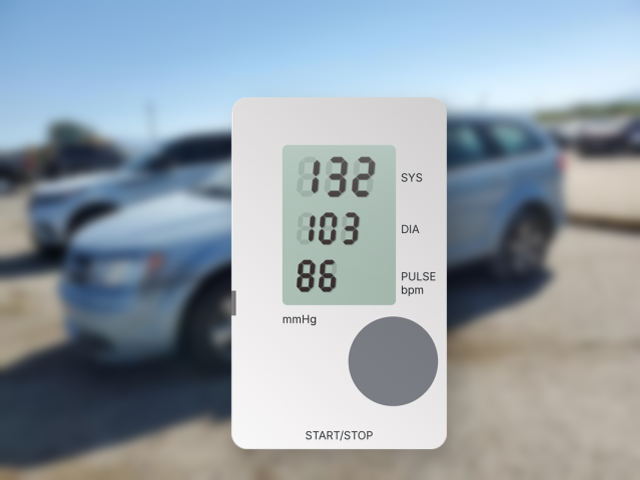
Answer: 103 mmHg
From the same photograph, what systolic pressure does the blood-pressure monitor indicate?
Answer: 132 mmHg
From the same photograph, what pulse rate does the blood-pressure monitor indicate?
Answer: 86 bpm
